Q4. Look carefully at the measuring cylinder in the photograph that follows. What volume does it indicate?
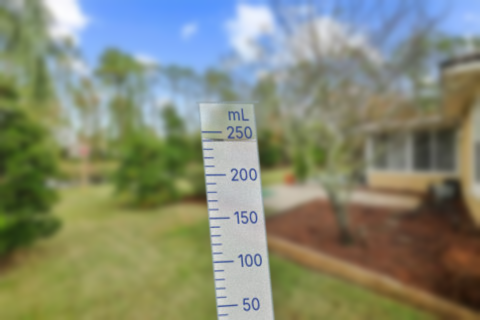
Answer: 240 mL
